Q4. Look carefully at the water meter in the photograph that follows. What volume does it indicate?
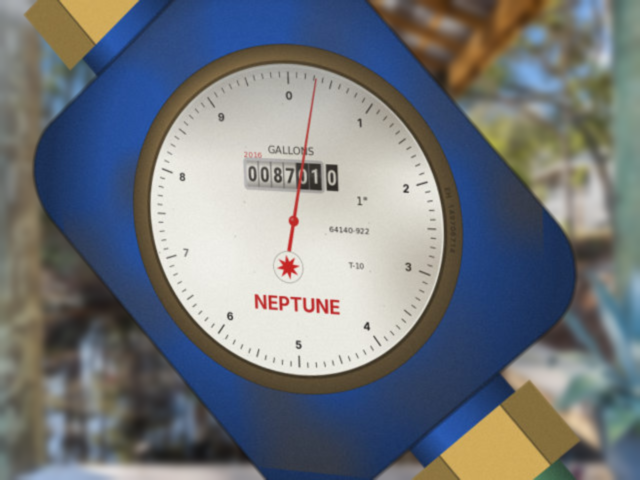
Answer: 87010.3 gal
